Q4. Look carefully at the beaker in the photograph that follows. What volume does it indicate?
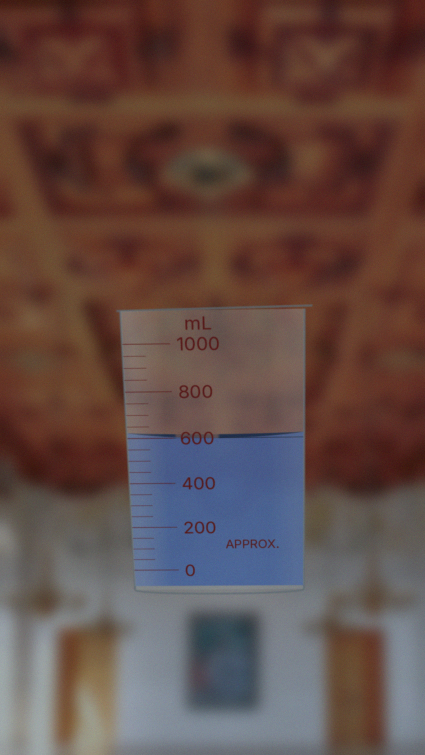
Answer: 600 mL
